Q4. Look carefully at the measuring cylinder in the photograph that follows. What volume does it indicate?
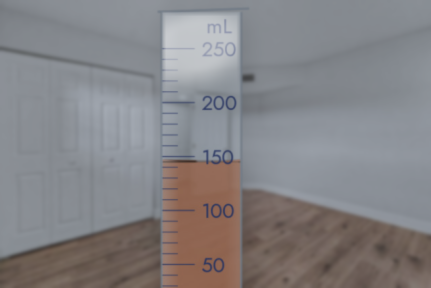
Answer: 145 mL
